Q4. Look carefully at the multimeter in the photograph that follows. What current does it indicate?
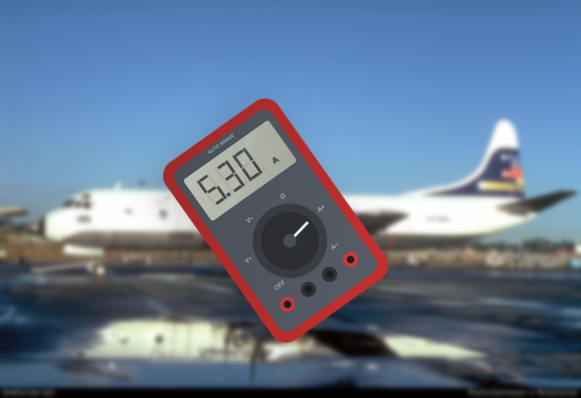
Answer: 5.30 A
